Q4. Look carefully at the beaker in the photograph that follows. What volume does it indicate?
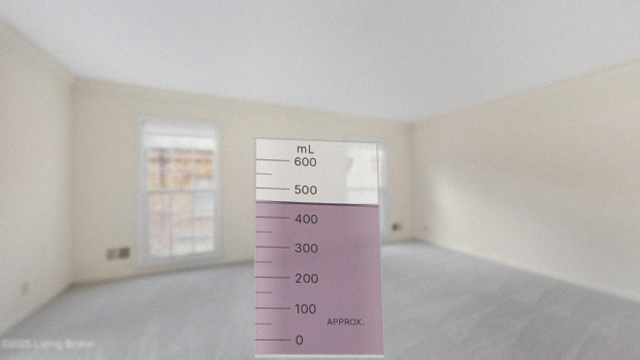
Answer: 450 mL
